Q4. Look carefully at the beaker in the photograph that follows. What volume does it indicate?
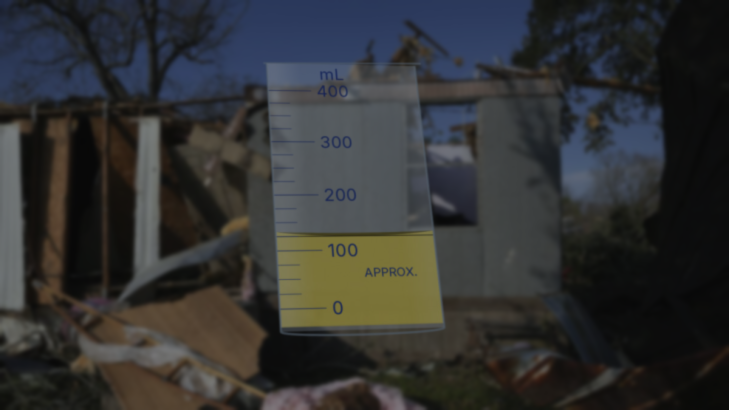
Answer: 125 mL
